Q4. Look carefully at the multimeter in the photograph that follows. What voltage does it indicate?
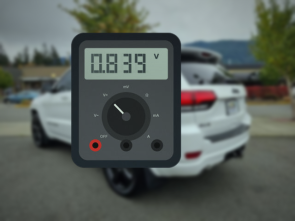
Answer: 0.839 V
